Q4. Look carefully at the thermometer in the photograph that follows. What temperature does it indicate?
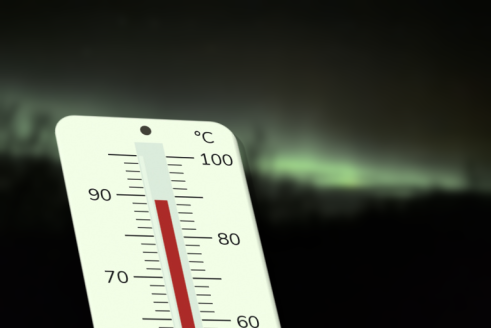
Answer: 89 °C
